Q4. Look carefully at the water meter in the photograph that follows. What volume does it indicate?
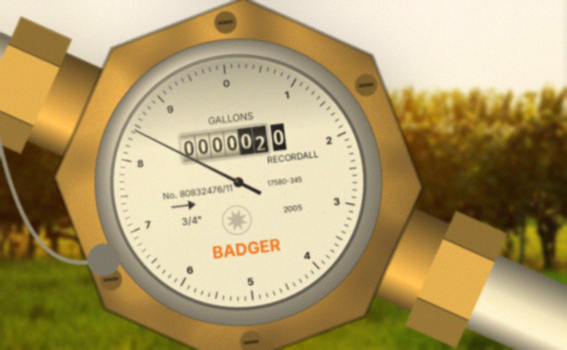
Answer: 18.4 gal
